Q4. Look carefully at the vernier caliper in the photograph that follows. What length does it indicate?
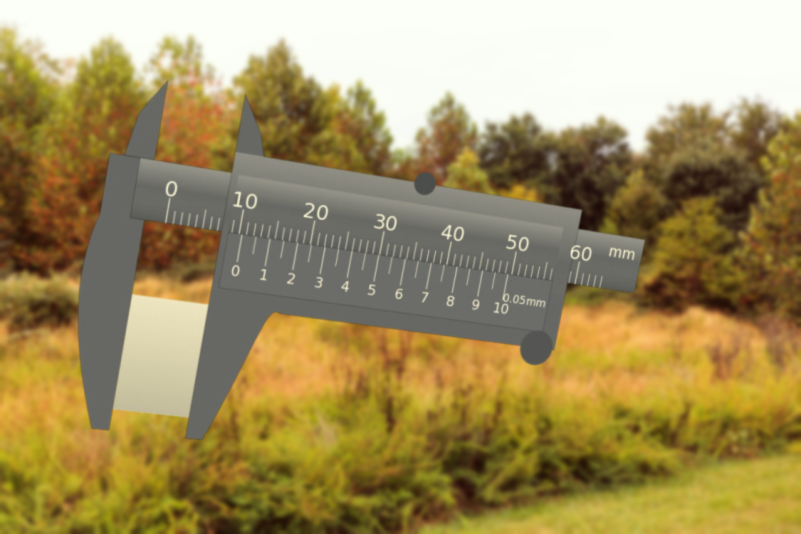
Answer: 10.4 mm
